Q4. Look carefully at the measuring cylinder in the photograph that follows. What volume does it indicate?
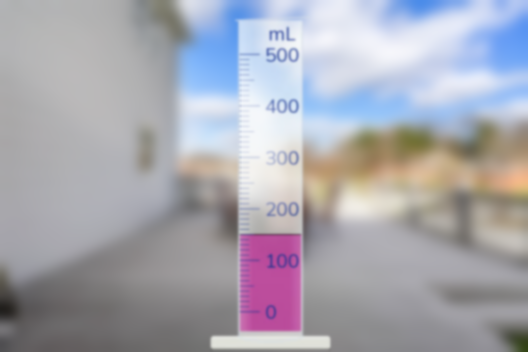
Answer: 150 mL
